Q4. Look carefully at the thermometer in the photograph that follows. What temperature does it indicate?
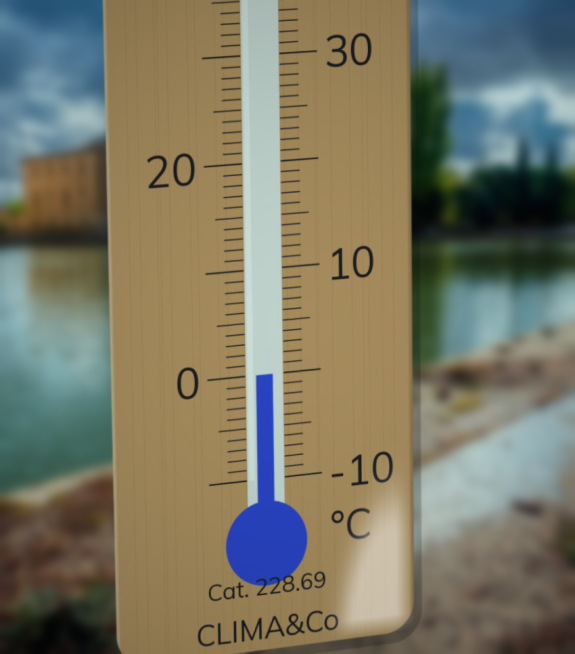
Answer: 0 °C
